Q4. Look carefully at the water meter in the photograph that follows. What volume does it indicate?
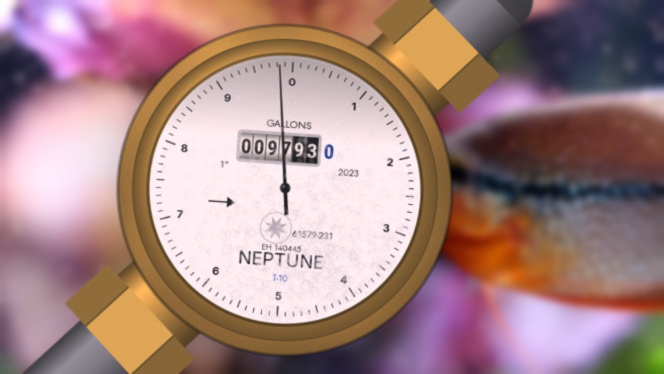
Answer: 97929.8 gal
